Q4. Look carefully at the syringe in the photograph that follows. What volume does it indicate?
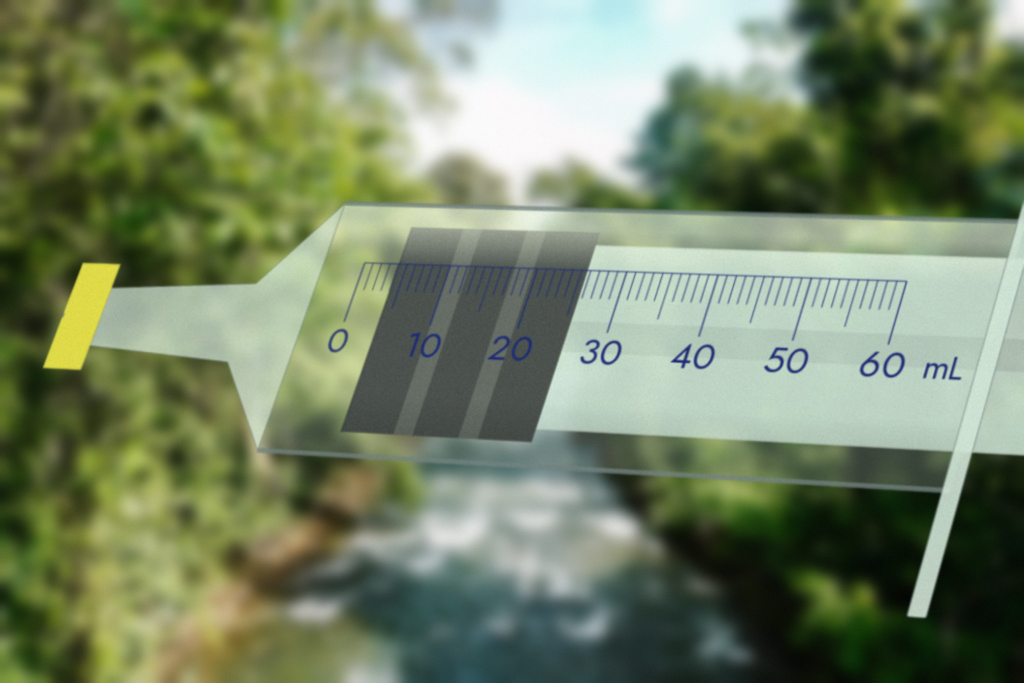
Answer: 4 mL
